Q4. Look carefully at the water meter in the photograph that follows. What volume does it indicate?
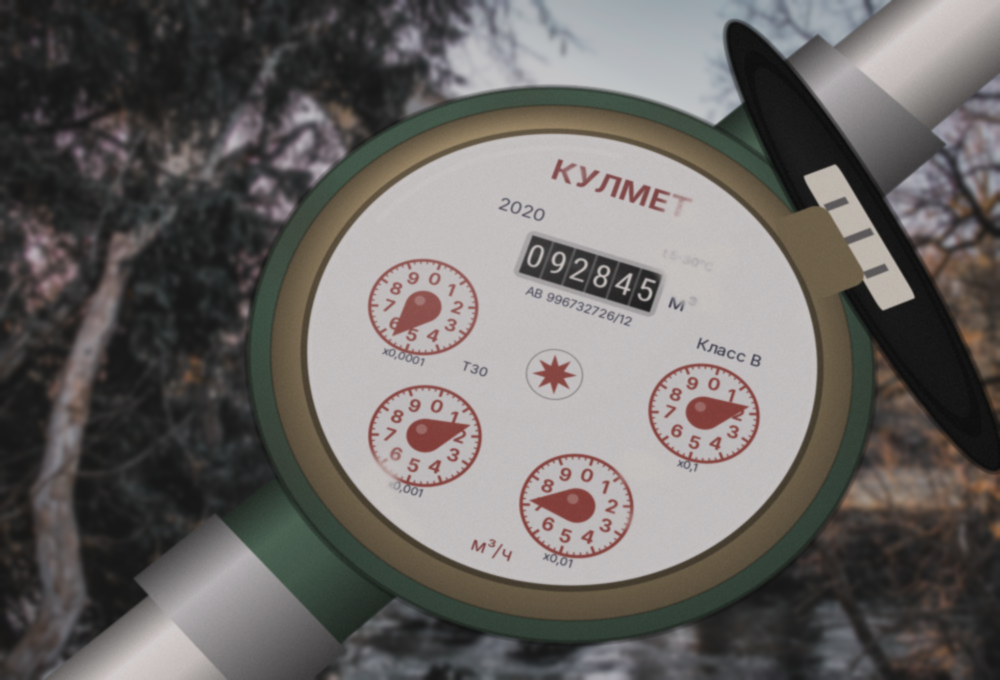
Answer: 92845.1715 m³
